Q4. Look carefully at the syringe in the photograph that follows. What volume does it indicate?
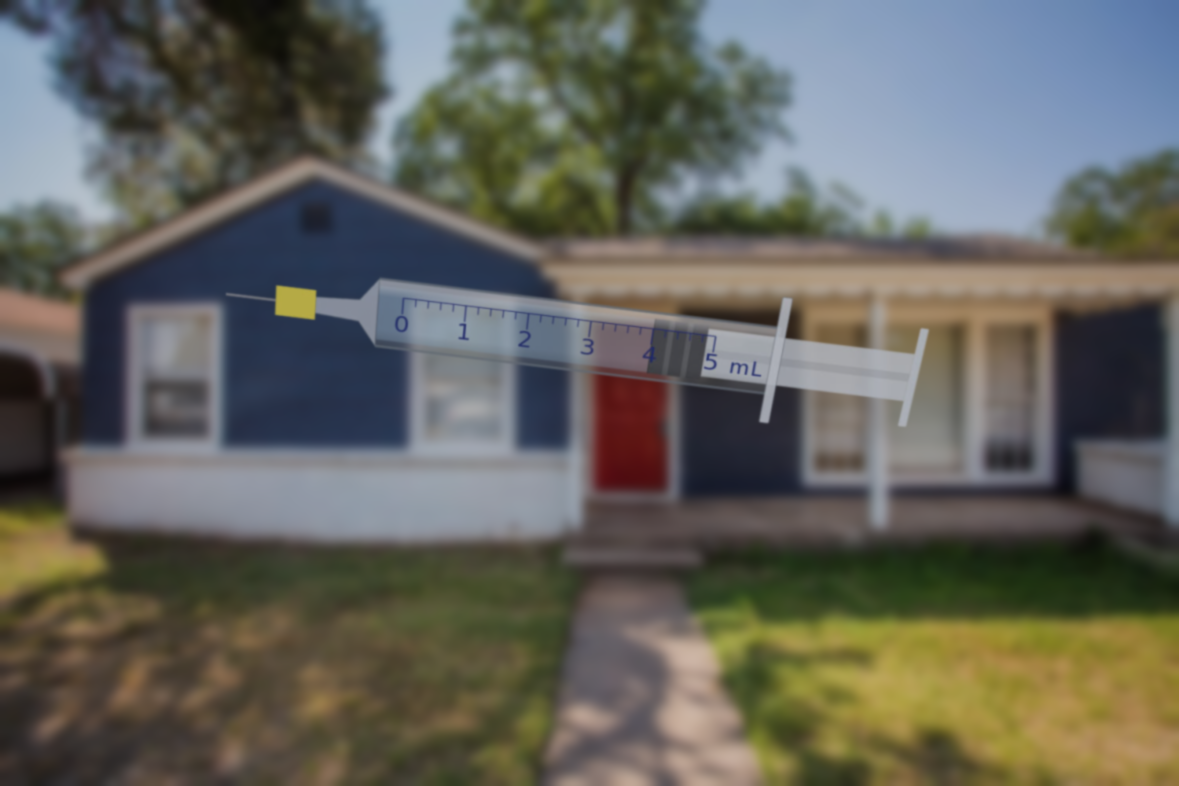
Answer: 4 mL
